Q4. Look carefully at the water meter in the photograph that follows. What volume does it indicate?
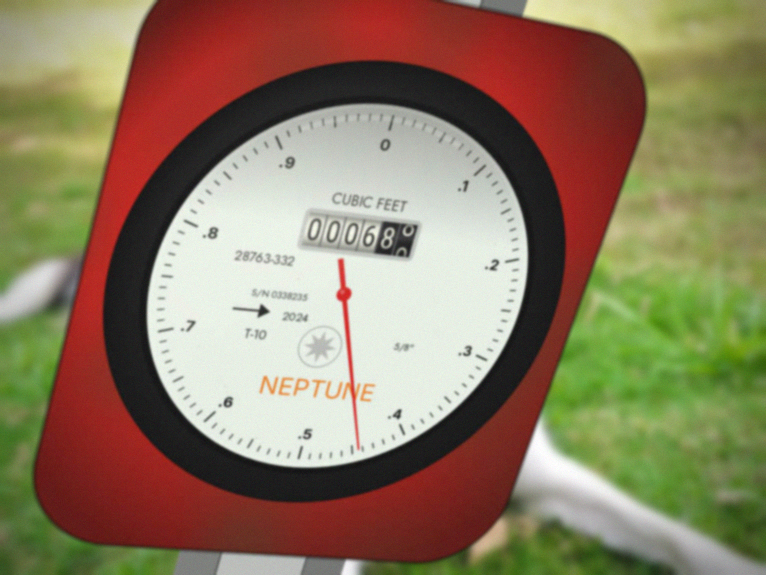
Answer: 688.44 ft³
